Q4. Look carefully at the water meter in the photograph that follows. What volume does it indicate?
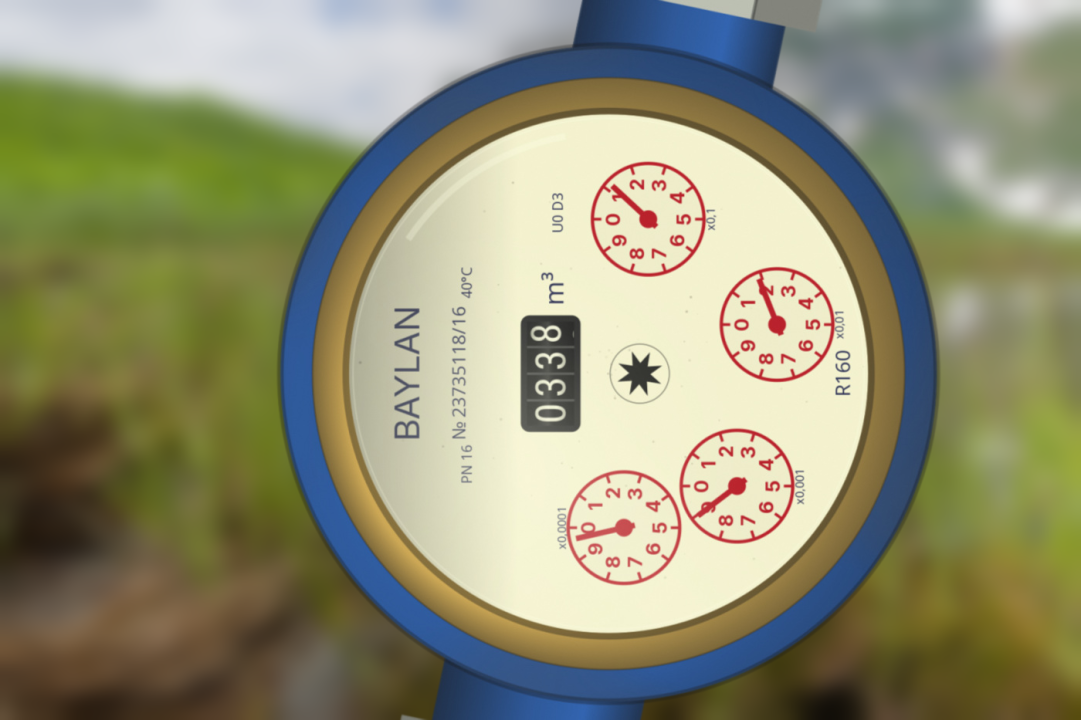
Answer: 338.1189 m³
